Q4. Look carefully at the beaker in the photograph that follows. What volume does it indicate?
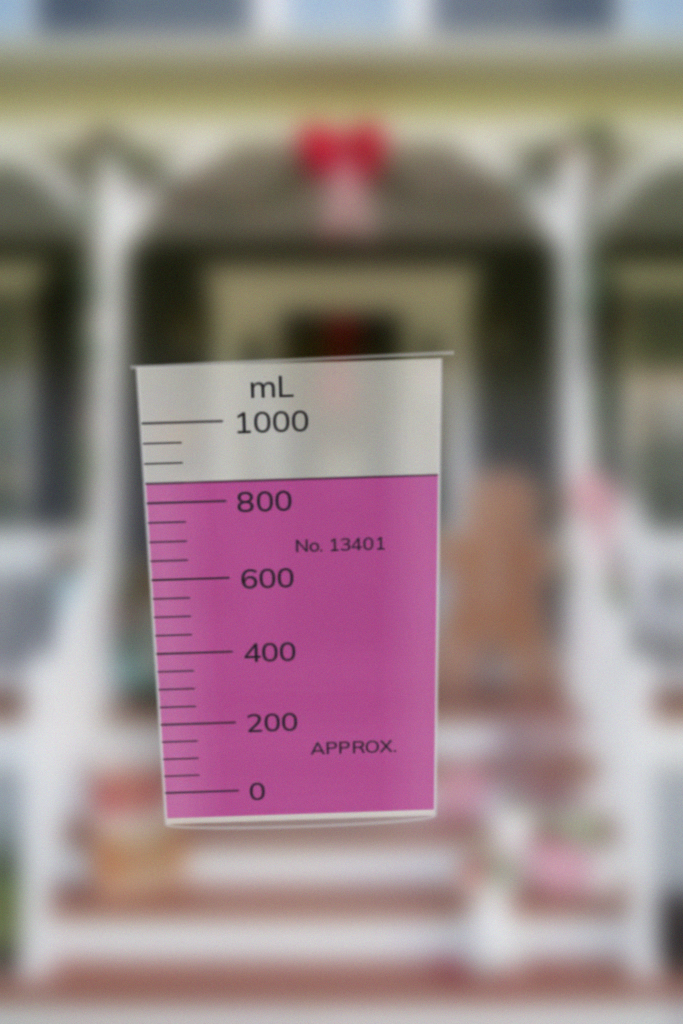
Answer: 850 mL
